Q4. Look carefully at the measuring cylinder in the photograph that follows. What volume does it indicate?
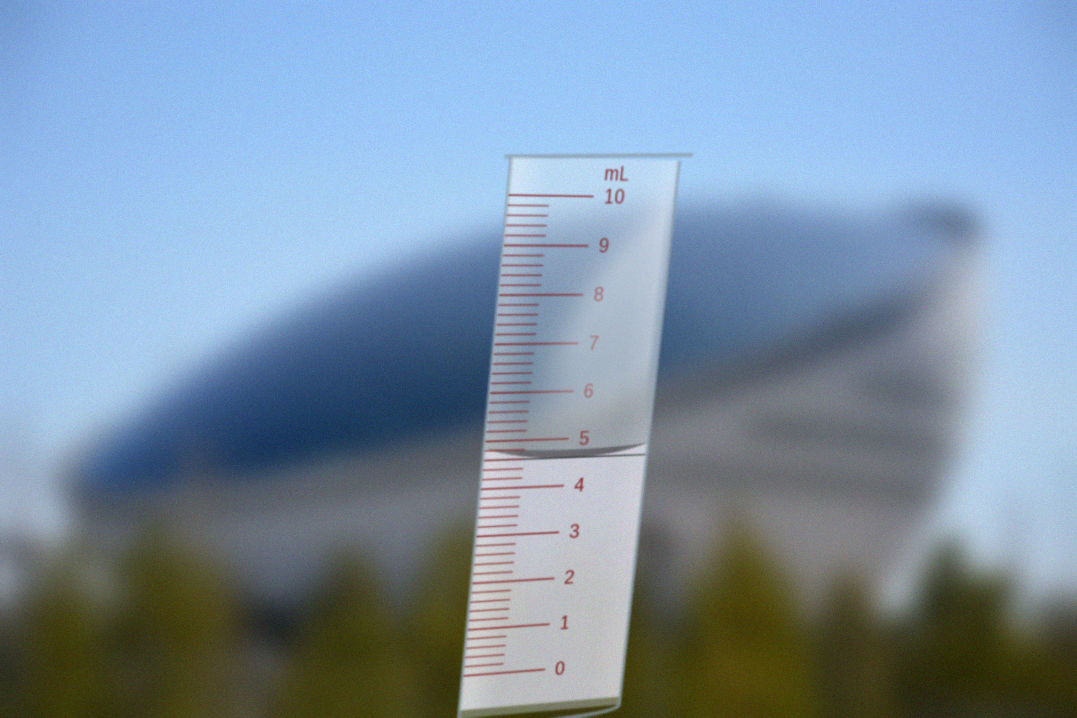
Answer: 4.6 mL
